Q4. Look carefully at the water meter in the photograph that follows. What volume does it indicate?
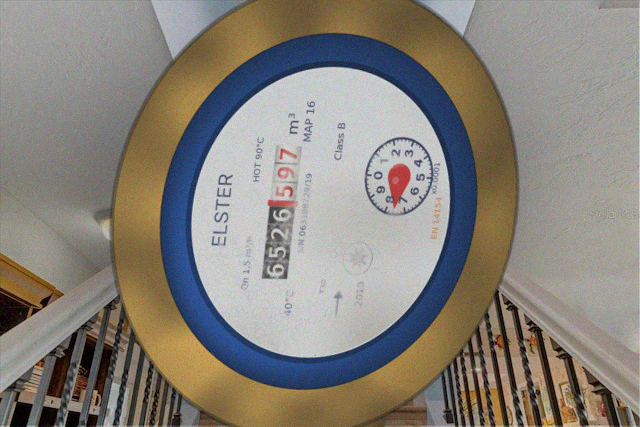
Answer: 6526.5977 m³
